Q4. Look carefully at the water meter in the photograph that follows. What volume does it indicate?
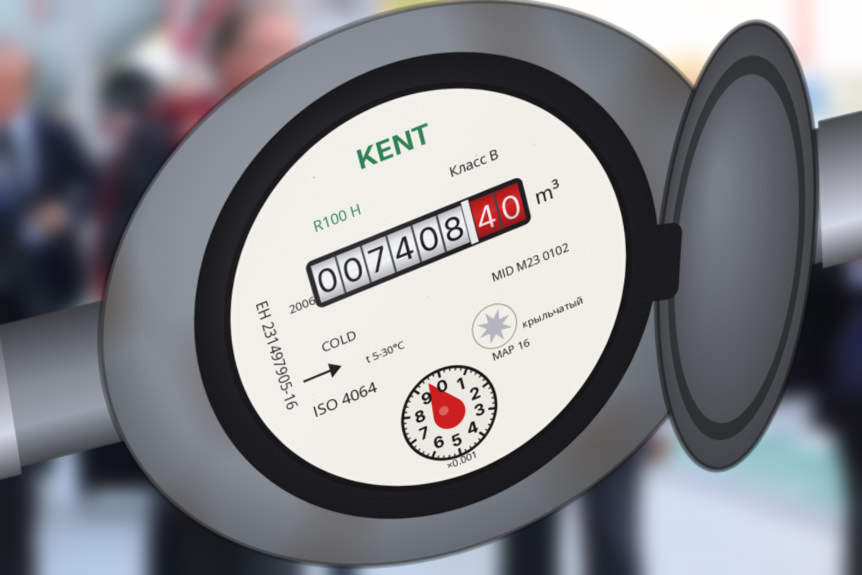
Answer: 7408.399 m³
